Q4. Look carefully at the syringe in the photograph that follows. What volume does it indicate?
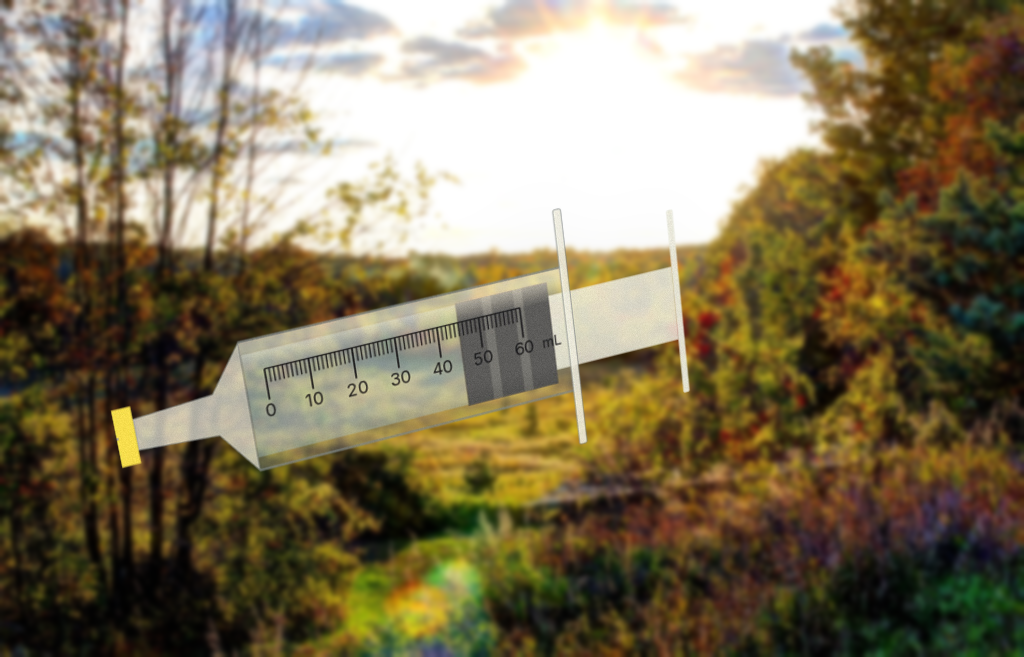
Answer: 45 mL
